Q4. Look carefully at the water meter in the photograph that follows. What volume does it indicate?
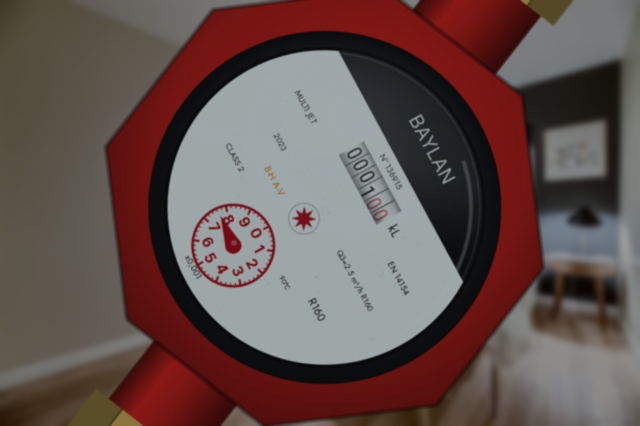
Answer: 0.997 kL
